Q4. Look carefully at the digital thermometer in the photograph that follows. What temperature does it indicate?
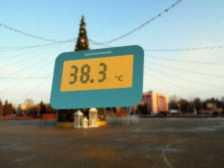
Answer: 38.3 °C
